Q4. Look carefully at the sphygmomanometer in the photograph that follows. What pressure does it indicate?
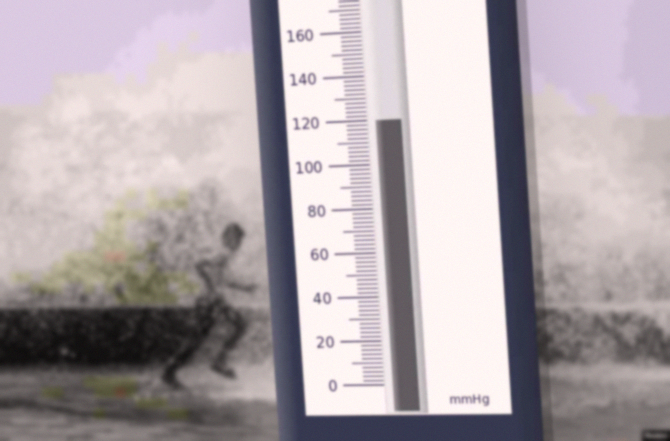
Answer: 120 mmHg
